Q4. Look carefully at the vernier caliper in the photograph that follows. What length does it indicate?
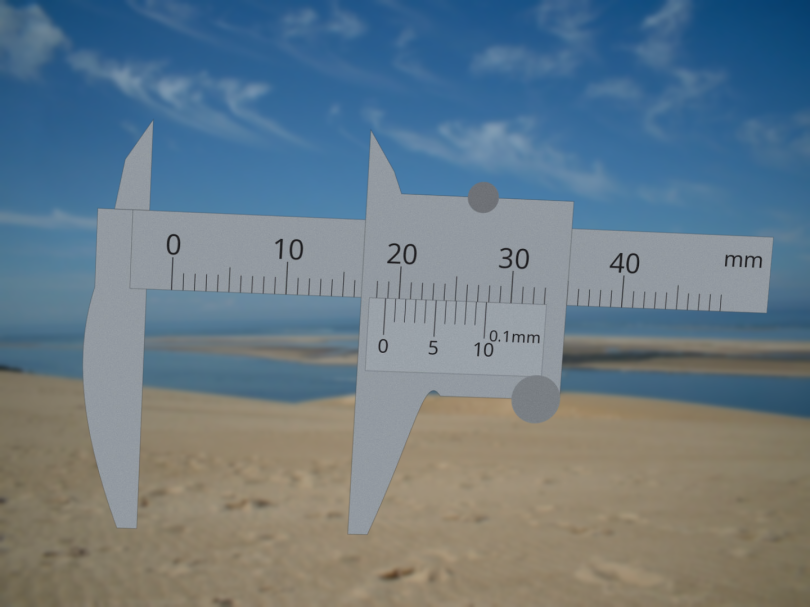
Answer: 18.8 mm
